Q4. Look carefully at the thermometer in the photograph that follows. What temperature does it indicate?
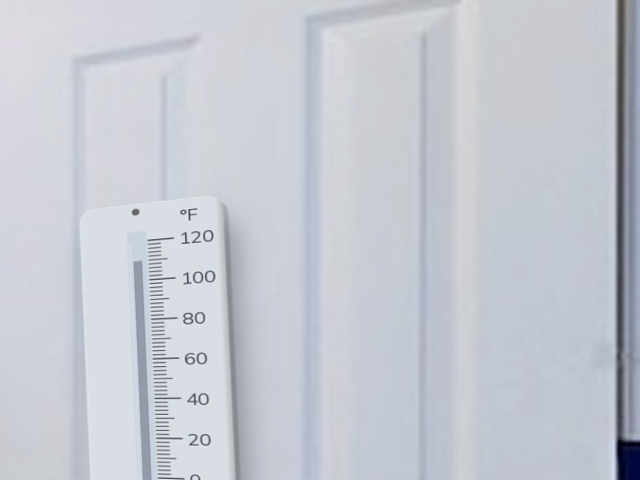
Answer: 110 °F
